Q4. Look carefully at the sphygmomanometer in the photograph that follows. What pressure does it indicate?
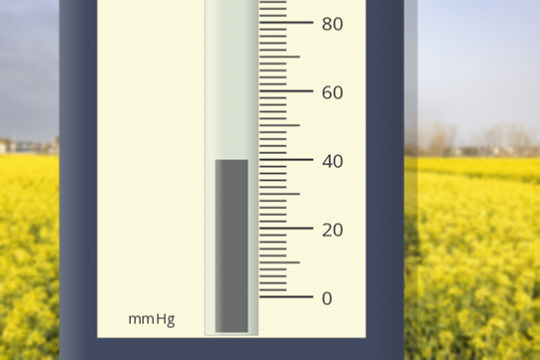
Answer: 40 mmHg
